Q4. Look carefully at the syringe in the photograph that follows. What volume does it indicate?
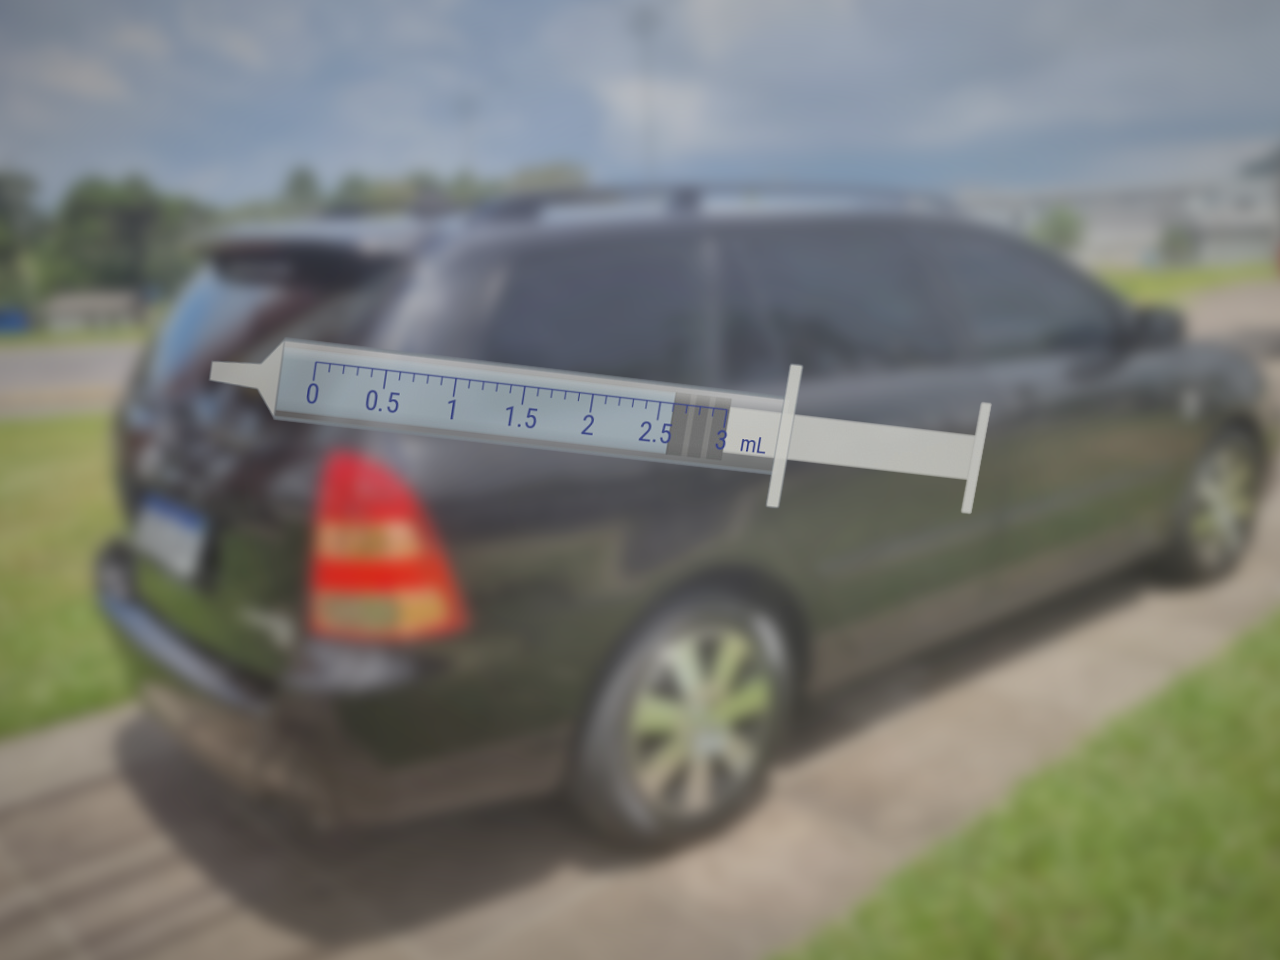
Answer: 2.6 mL
